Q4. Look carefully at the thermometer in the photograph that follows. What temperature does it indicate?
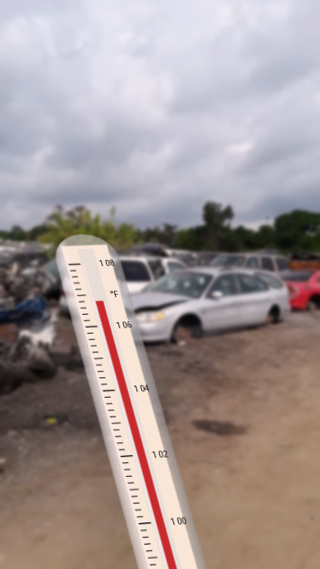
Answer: 106.8 °F
